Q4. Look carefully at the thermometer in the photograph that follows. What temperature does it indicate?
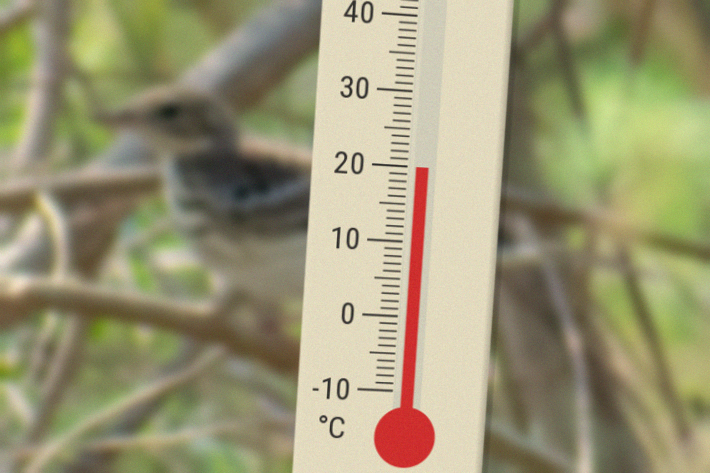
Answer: 20 °C
